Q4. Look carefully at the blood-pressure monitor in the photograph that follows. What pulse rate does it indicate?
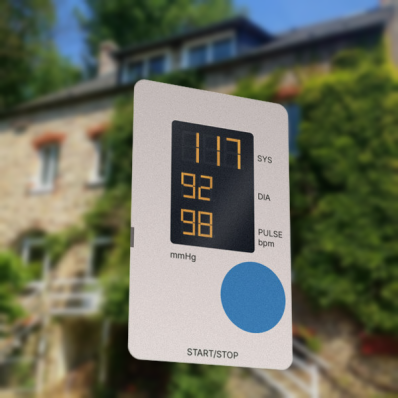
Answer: 98 bpm
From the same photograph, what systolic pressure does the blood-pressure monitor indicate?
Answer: 117 mmHg
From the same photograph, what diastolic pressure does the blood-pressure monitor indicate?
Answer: 92 mmHg
